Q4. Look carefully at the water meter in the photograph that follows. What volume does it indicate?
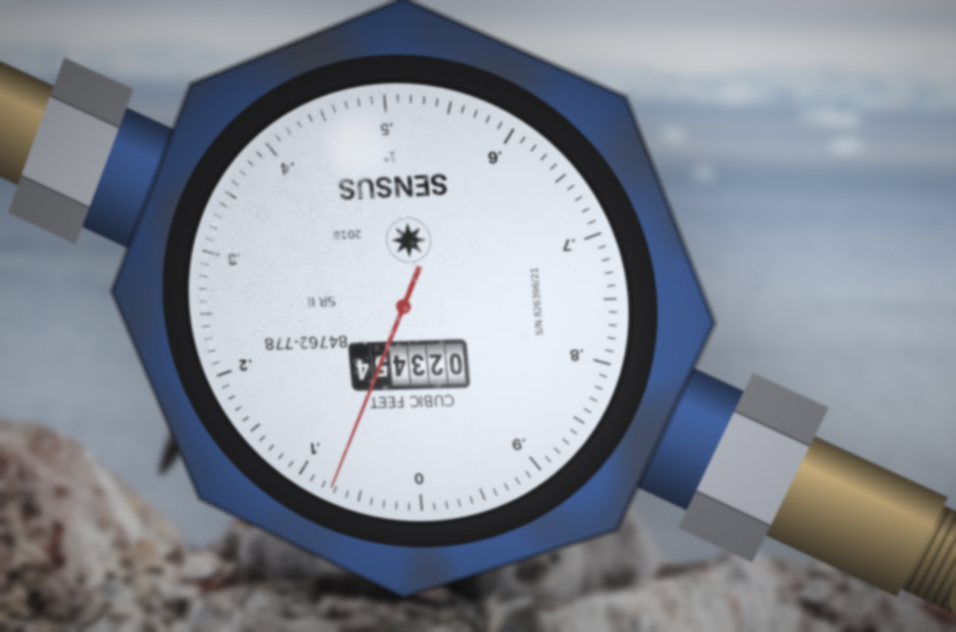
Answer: 23454.07 ft³
